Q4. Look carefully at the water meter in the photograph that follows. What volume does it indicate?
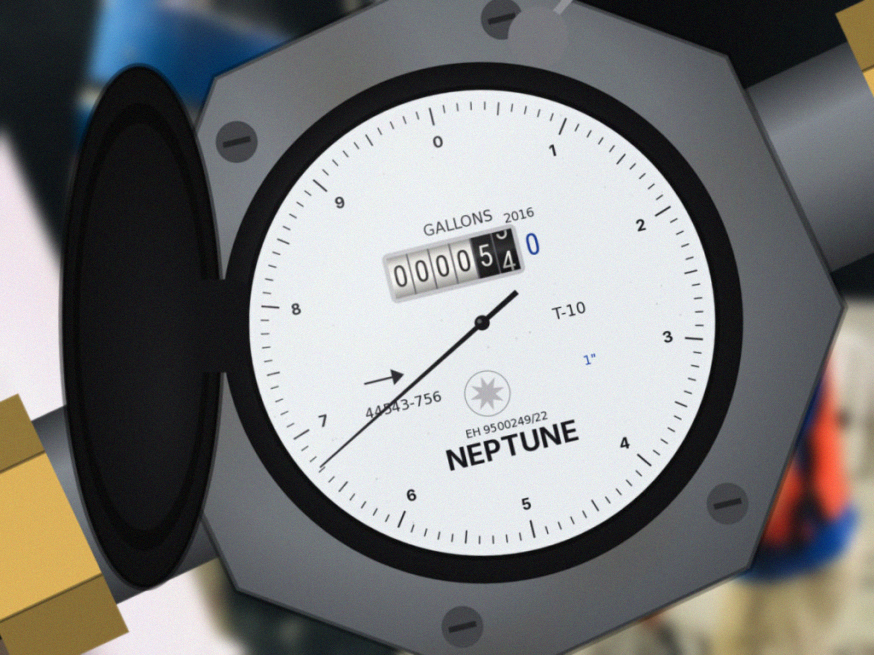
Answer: 536.7 gal
